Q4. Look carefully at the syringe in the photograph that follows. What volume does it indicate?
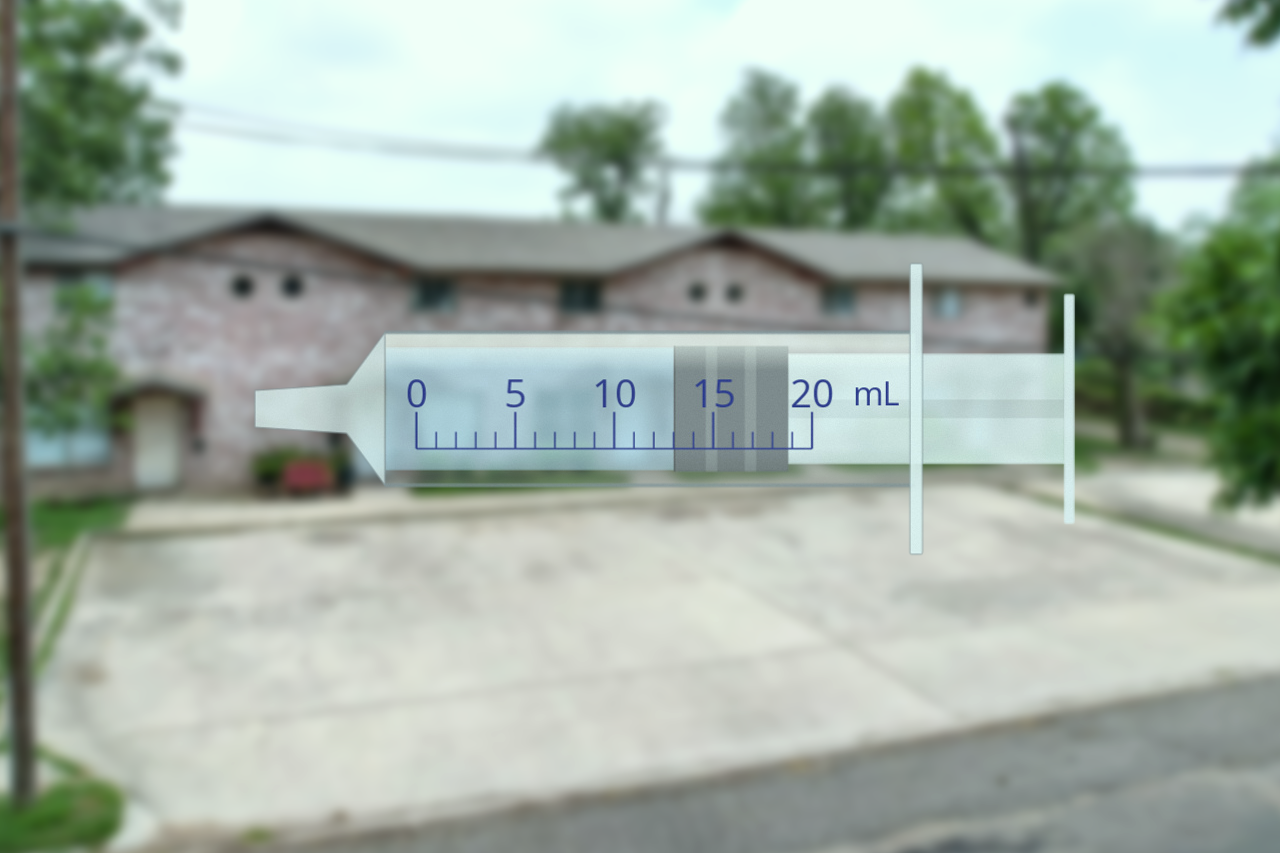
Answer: 13 mL
